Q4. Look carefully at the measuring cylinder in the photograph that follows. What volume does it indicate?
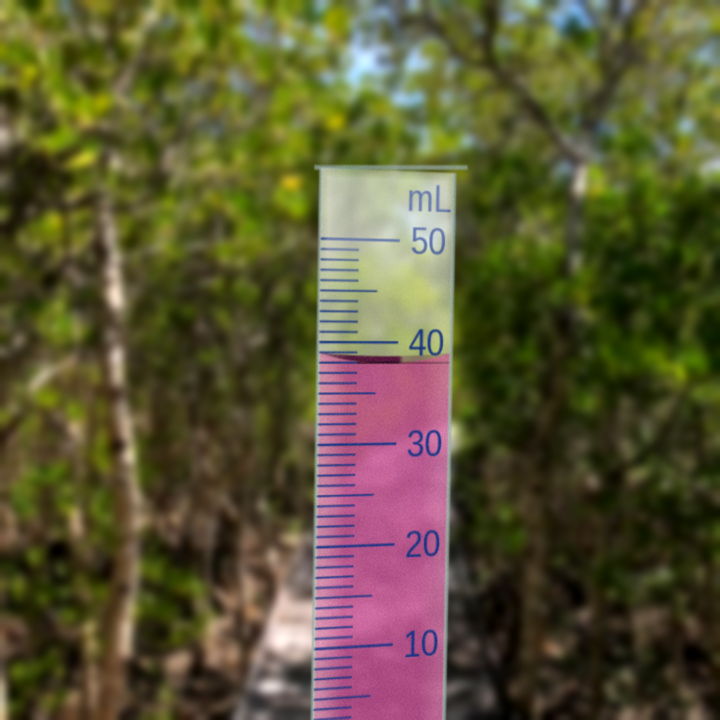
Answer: 38 mL
